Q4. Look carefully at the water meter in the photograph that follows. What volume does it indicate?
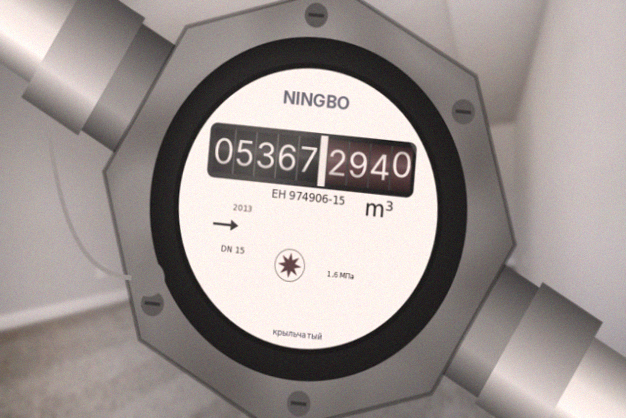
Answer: 5367.2940 m³
